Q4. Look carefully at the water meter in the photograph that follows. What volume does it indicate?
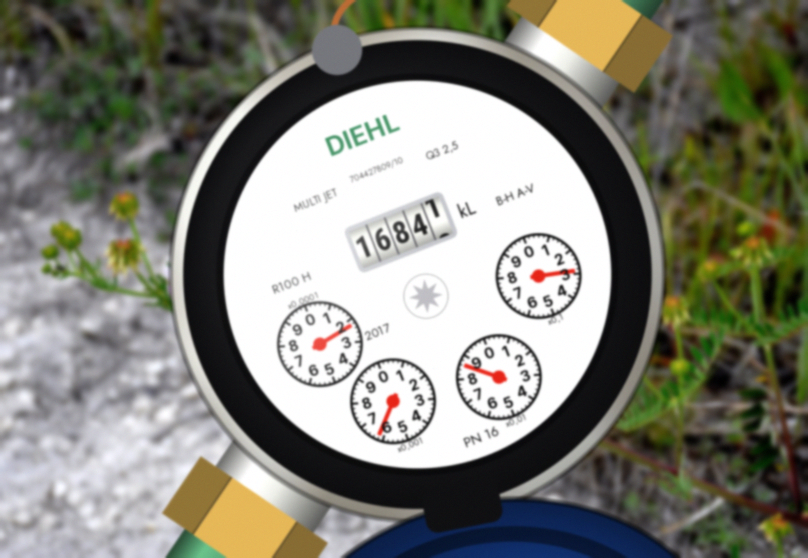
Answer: 16841.2862 kL
